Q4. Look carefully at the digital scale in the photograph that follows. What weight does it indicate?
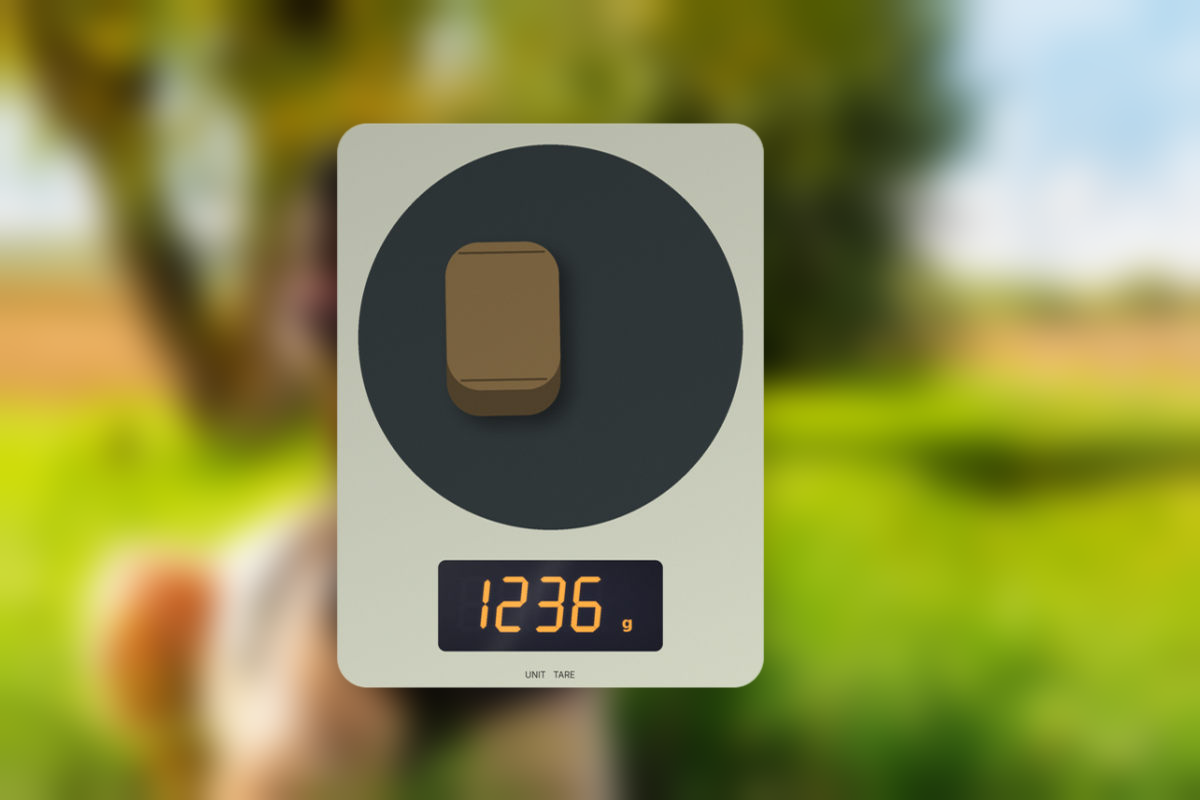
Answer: 1236 g
